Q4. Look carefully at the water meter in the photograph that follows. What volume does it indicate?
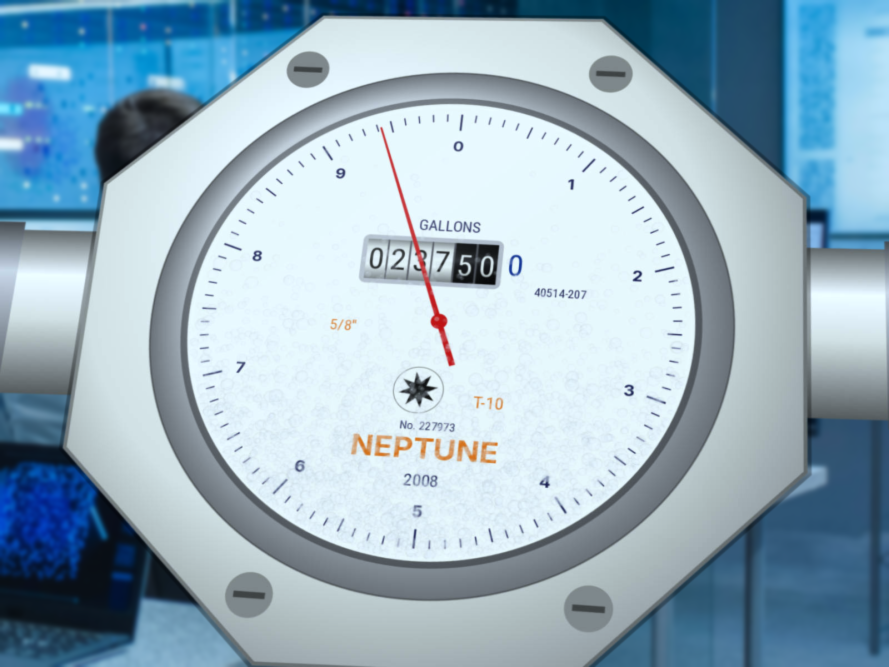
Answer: 237499.4 gal
